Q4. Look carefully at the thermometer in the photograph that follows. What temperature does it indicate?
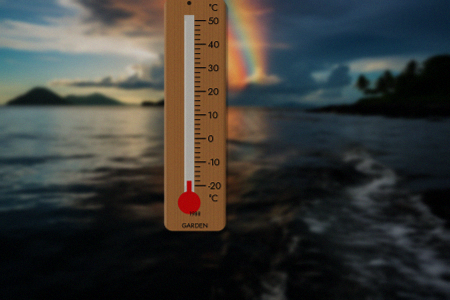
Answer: -18 °C
